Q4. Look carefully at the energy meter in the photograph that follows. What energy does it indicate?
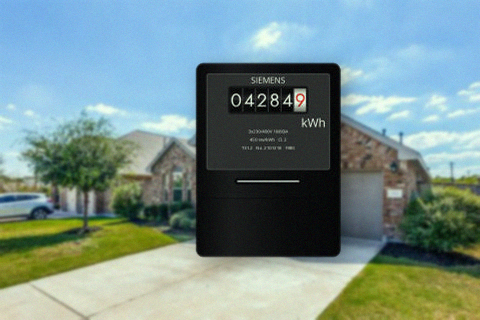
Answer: 4284.9 kWh
